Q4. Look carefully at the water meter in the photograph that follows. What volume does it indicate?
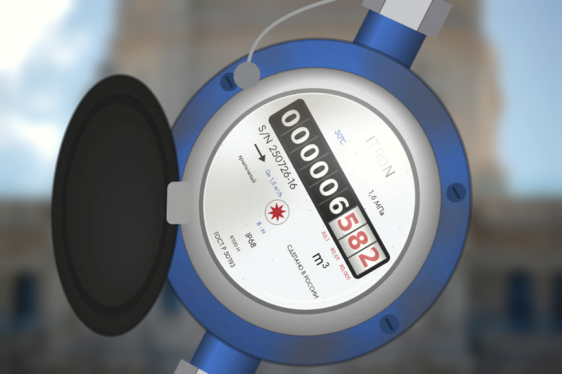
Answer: 6.582 m³
